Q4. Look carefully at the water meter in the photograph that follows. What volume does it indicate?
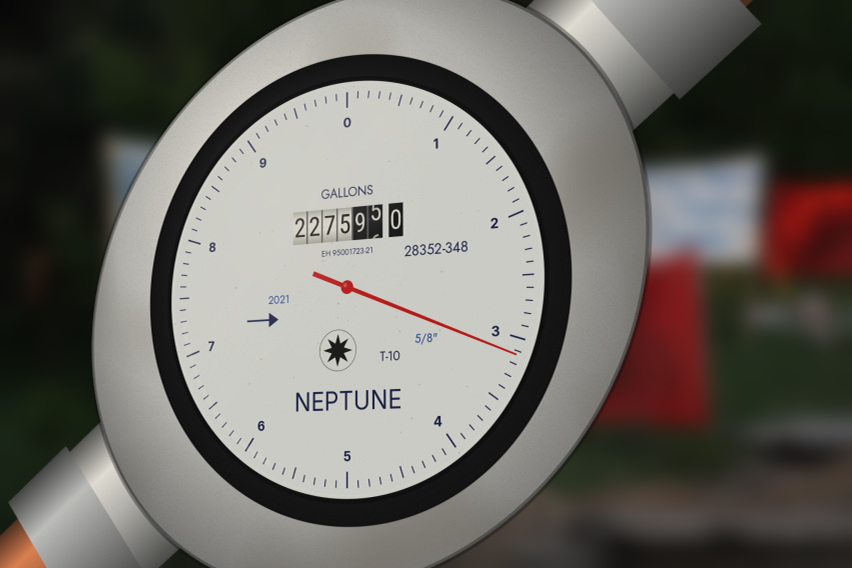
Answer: 2275953.1 gal
